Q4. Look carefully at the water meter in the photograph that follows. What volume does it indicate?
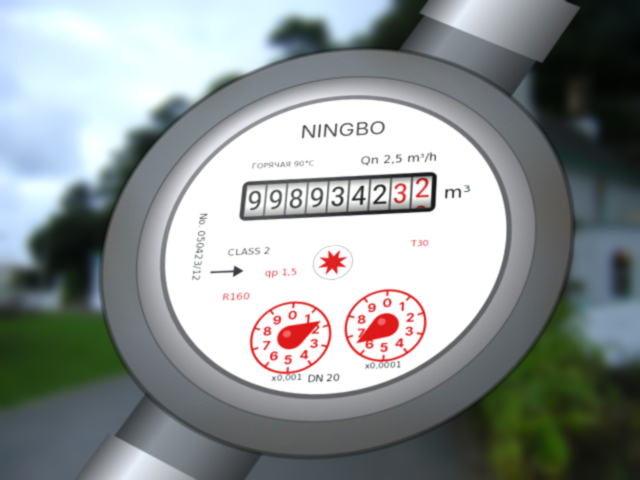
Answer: 9989342.3216 m³
